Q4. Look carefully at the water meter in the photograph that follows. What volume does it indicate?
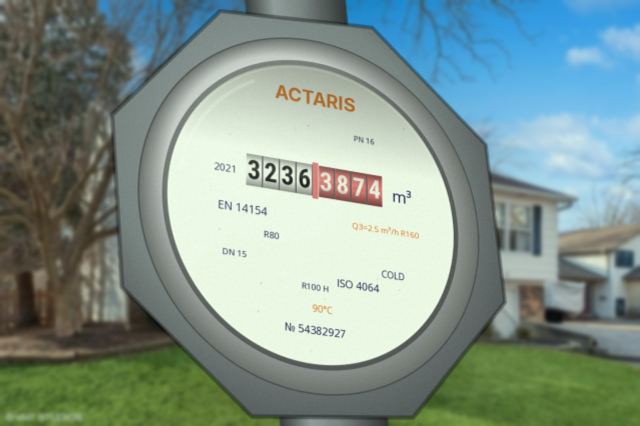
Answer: 3236.3874 m³
